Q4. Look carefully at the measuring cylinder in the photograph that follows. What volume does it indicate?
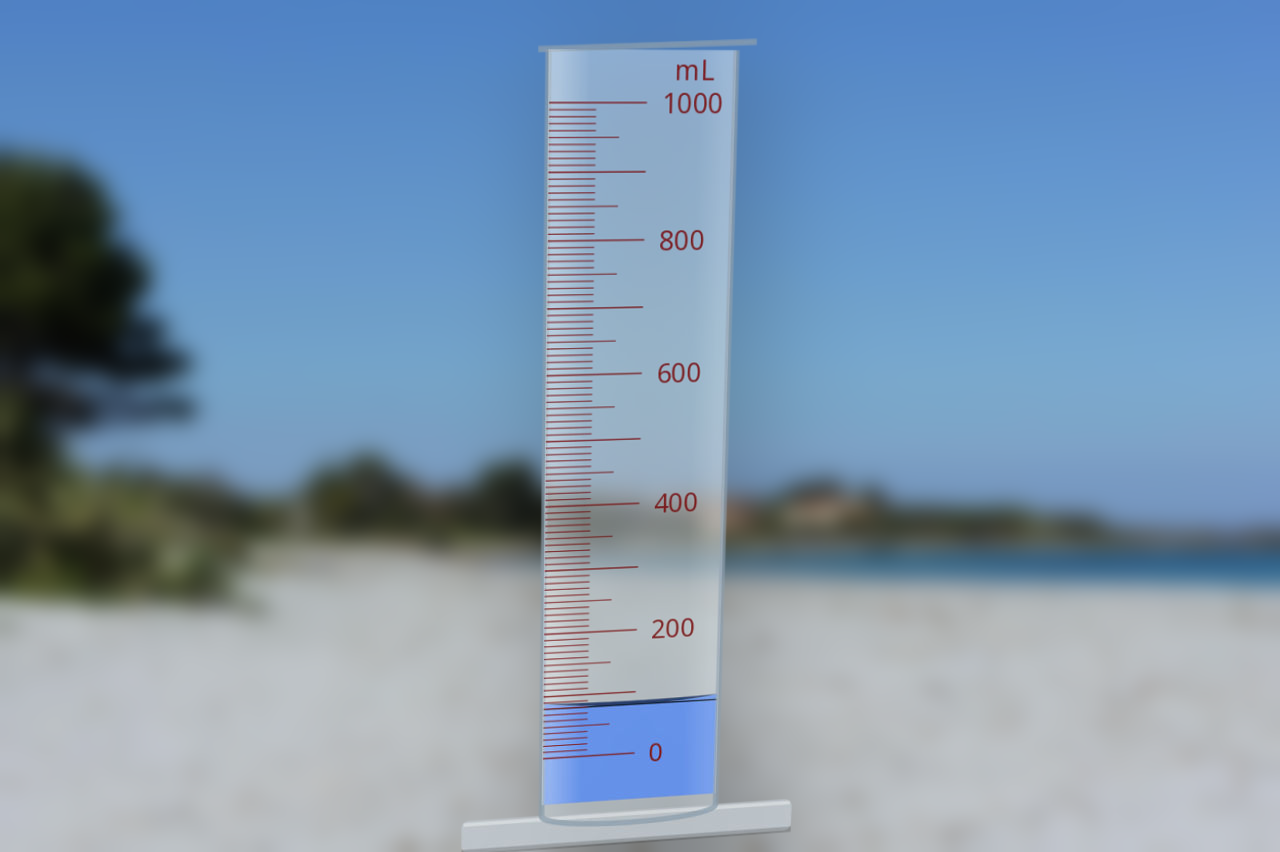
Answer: 80 mL
